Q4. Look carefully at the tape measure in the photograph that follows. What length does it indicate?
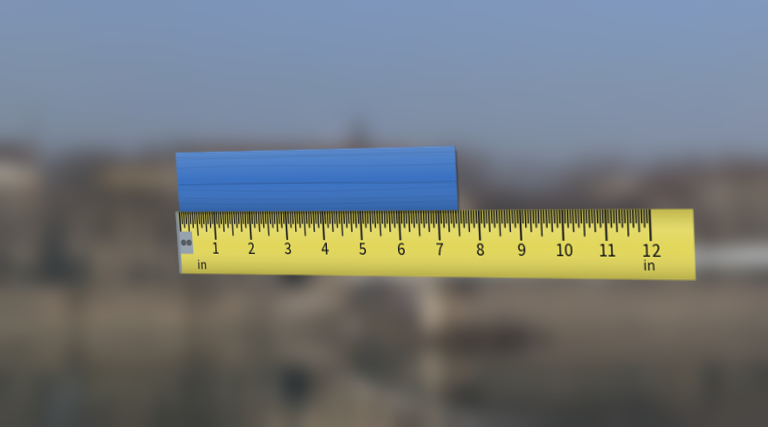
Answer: 7.5 in
